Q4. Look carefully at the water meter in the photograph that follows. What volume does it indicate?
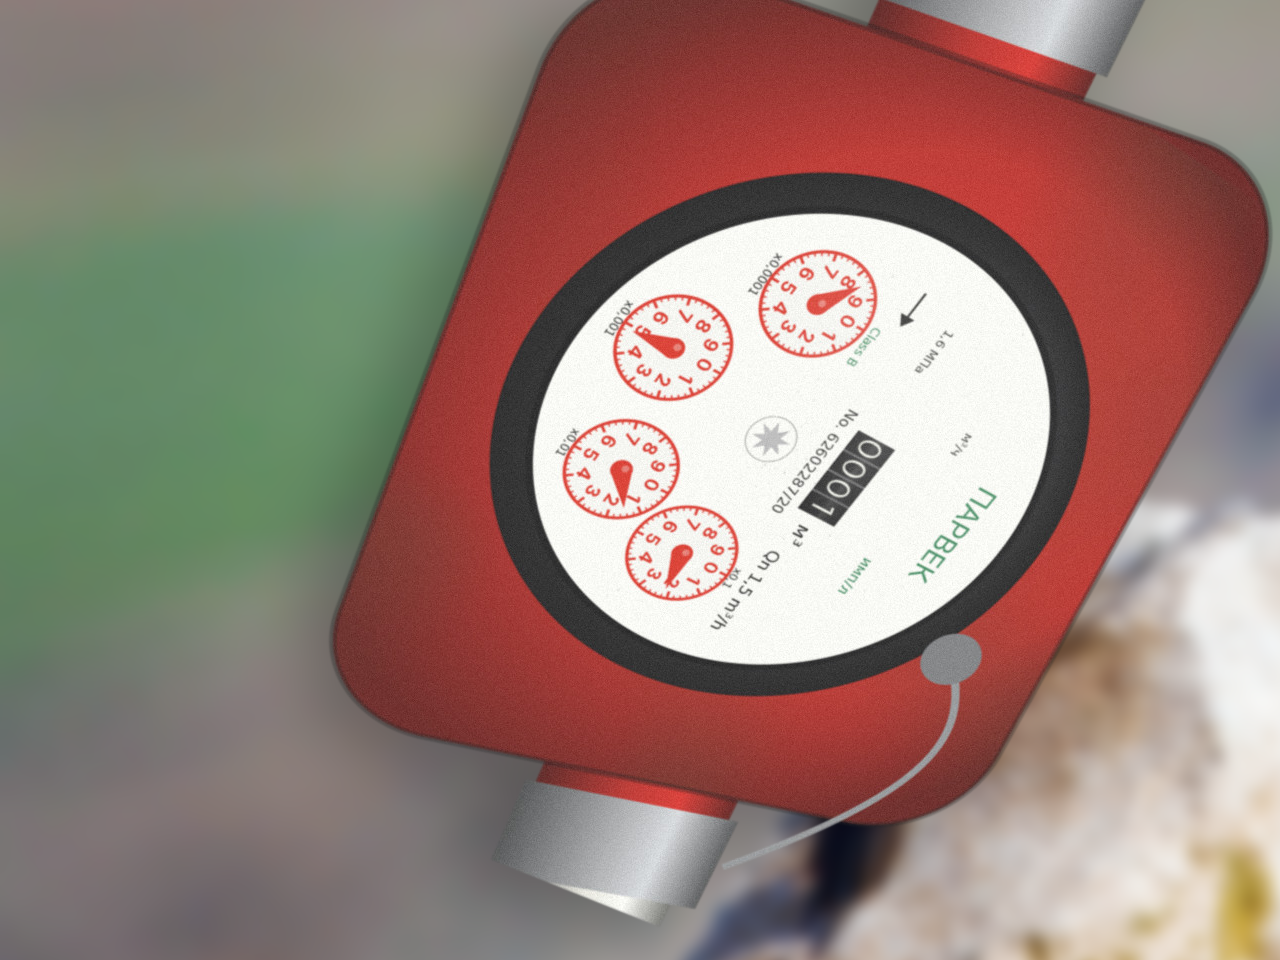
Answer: 1.2148 m³
